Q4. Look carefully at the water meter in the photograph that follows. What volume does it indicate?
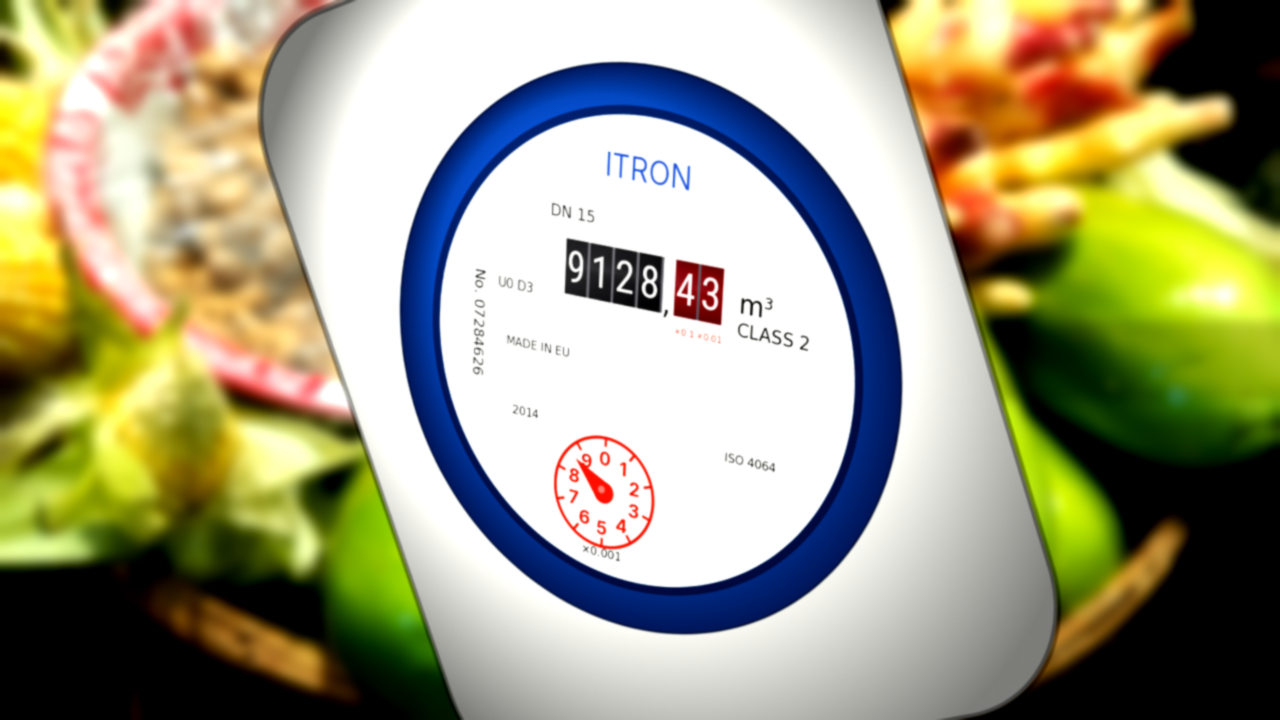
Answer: 9128.438 m³
